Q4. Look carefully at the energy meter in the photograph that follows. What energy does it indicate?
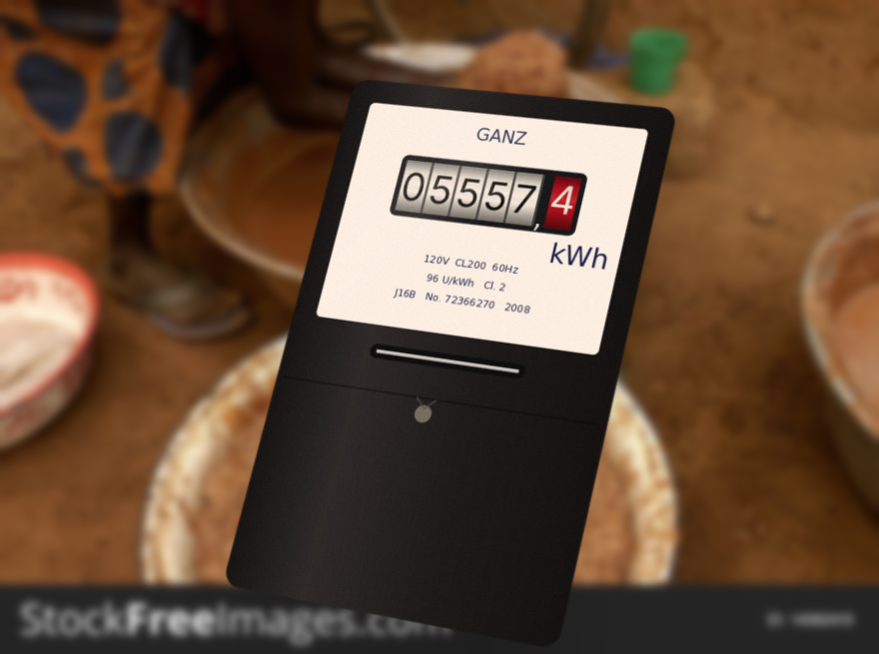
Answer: 5557.4 kWh
